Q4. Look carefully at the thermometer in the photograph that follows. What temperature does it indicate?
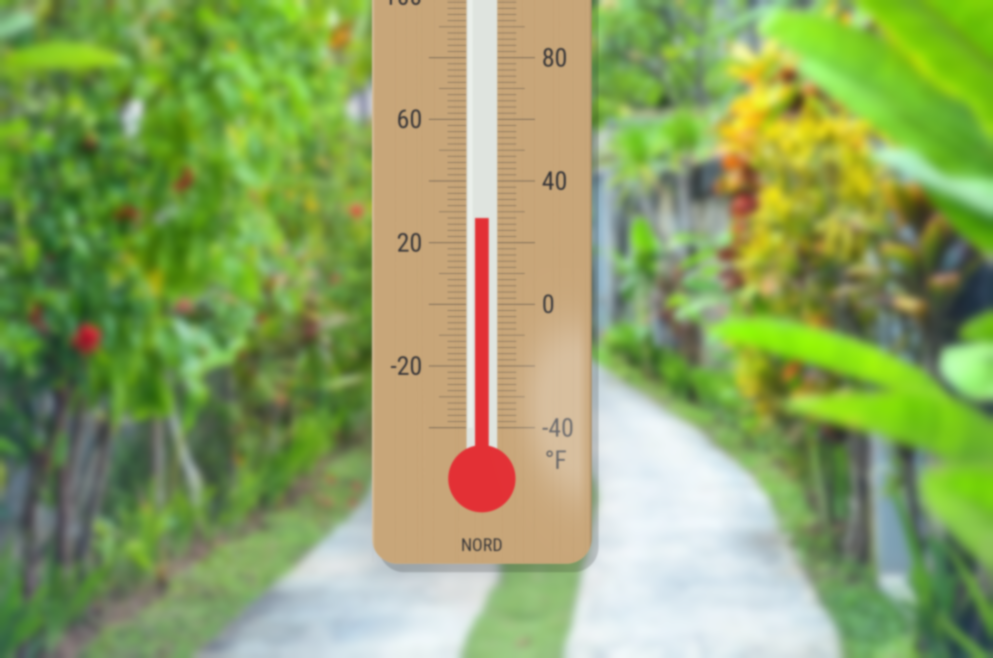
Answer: 28 °F
